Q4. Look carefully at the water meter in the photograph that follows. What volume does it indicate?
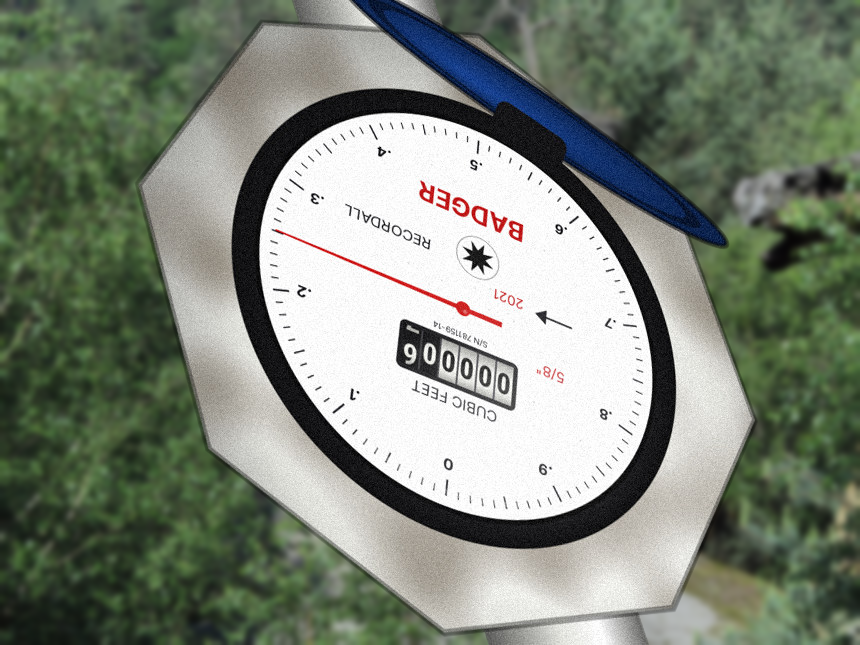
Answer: 6.25 ft³
